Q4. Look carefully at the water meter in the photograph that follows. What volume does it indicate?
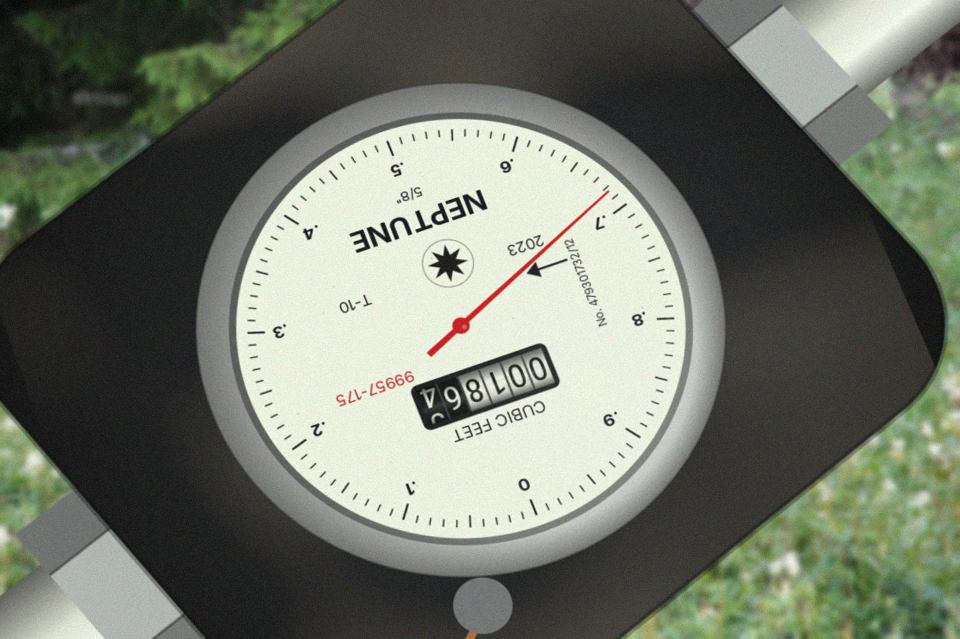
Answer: 1863.68 ft³
